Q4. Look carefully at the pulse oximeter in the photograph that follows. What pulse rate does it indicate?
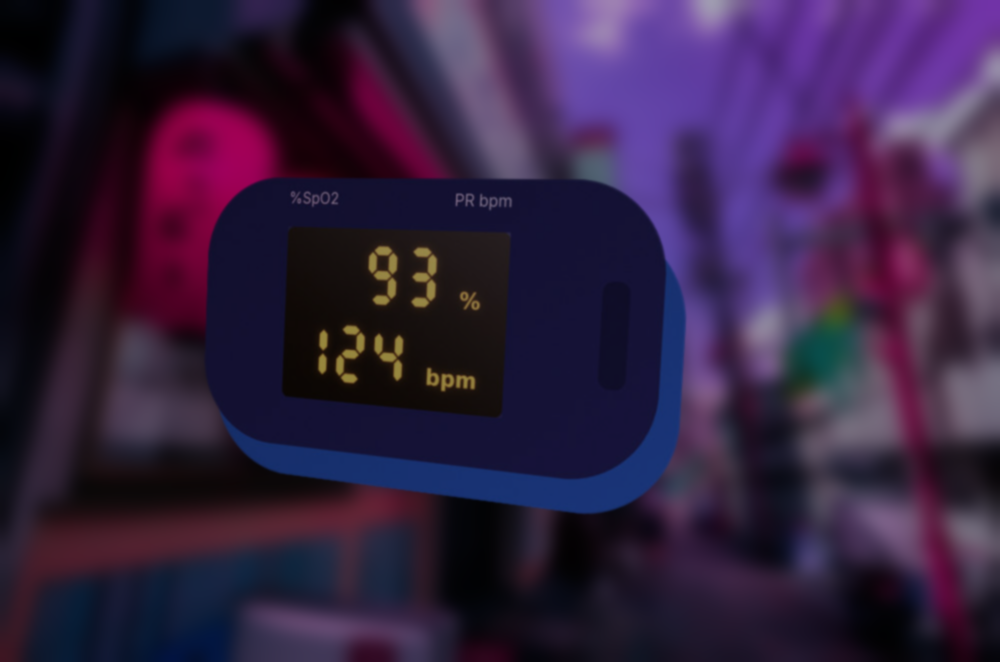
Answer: 124 bpm
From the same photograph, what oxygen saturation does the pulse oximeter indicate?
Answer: 93 %
